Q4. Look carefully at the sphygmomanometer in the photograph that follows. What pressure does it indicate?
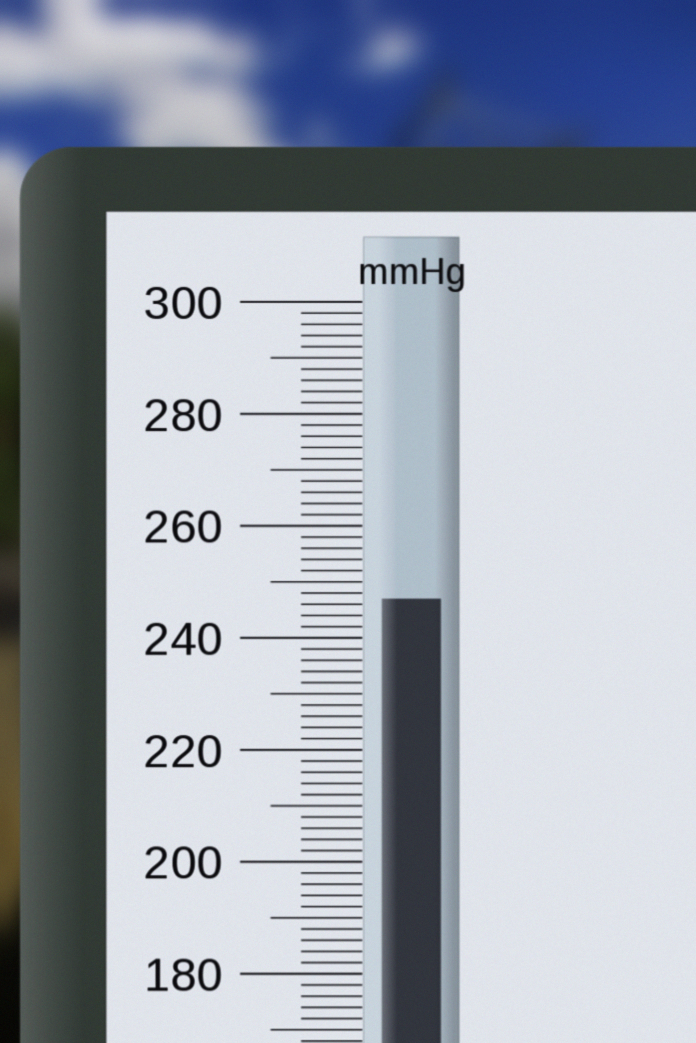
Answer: 247 mmHg
